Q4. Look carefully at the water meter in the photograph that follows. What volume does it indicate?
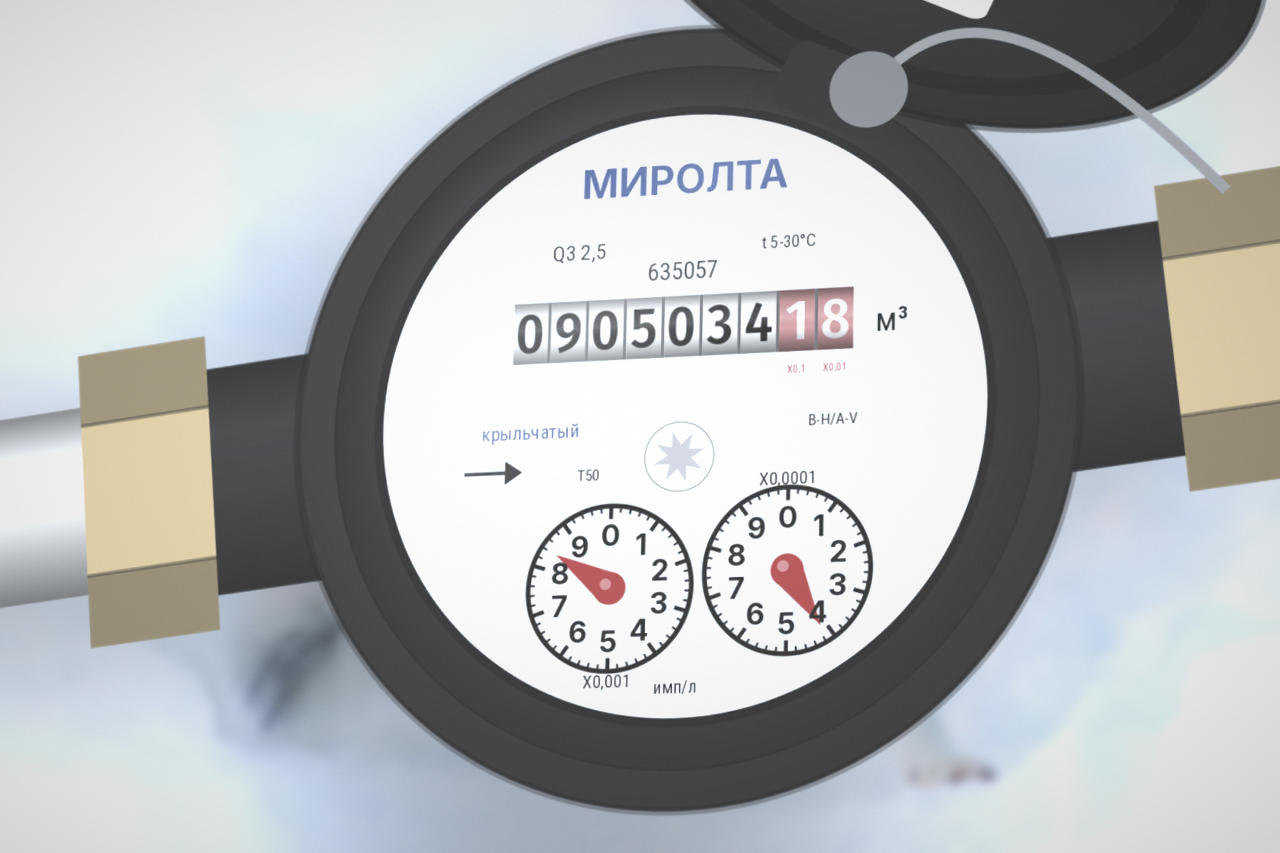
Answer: 905034.1884 m³
